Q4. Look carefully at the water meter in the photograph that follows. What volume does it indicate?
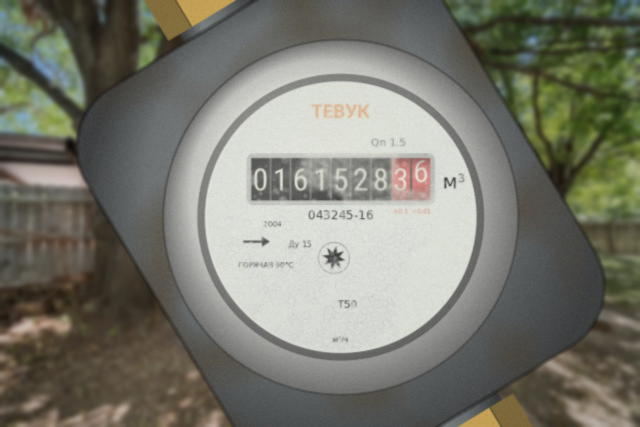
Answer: 161528.36 m³
